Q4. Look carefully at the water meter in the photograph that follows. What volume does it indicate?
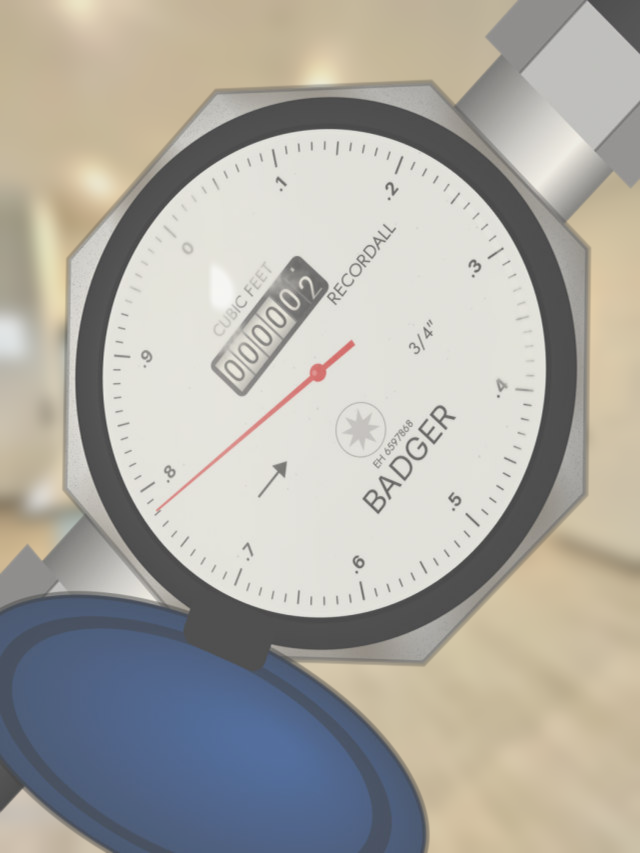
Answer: 1.78 ft³
